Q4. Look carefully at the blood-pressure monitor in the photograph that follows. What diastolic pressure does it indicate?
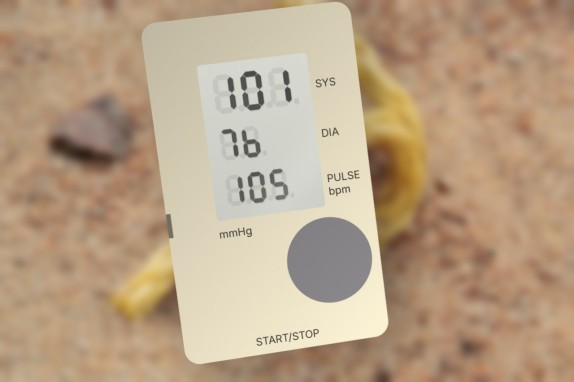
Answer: 76 mmHg
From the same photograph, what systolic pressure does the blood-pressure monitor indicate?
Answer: 101 mmHg
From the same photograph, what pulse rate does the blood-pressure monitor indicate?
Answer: 105 bpm
